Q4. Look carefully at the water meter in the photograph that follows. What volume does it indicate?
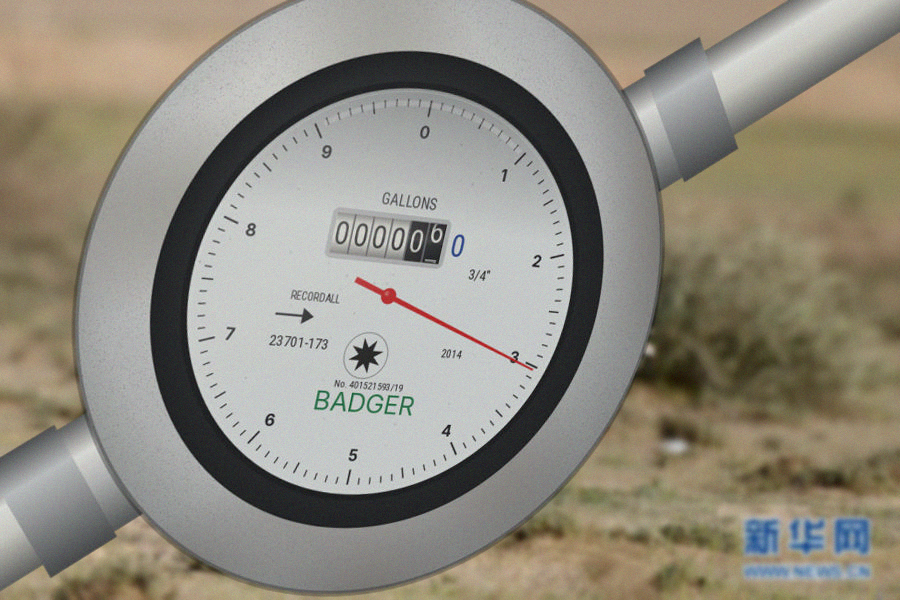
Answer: 63.0 gal
